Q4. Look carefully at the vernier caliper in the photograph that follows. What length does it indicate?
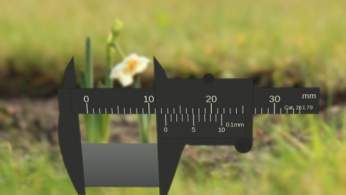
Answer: 12.6 mm
